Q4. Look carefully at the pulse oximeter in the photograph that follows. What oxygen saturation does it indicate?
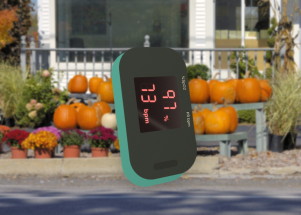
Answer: 97 %
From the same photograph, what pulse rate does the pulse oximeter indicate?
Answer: 73 bpm
